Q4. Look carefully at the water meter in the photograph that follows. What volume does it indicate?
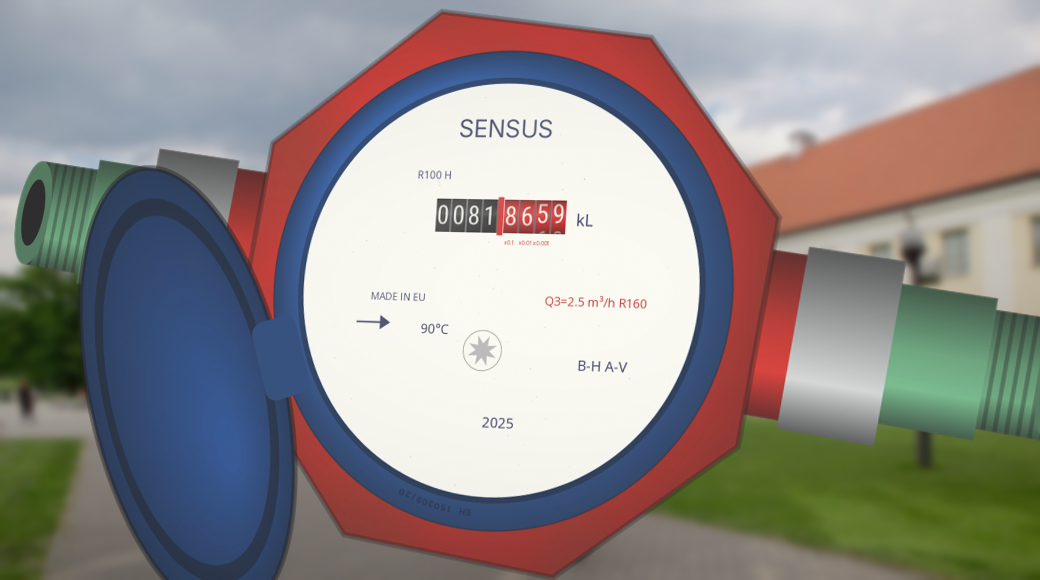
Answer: 81.8659 kL
